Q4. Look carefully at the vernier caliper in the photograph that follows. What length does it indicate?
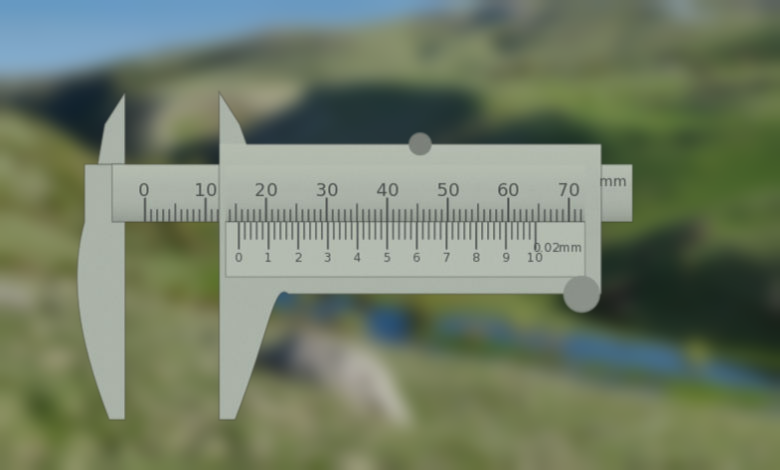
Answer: 15.5 mm
